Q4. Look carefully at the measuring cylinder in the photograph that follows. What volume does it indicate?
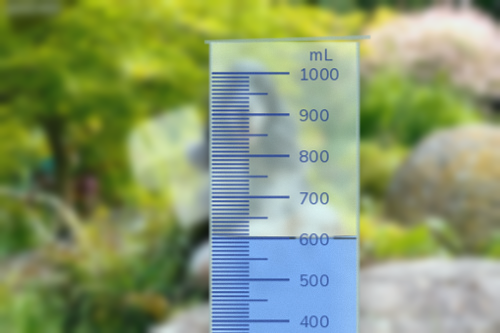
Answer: 600 mL
